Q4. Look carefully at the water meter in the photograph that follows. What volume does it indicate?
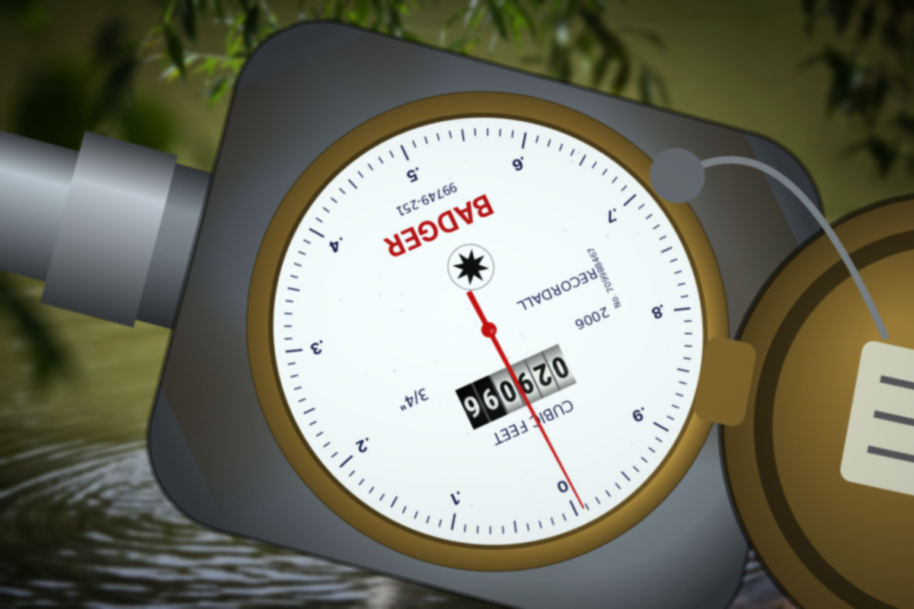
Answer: 29095.99 ft³
